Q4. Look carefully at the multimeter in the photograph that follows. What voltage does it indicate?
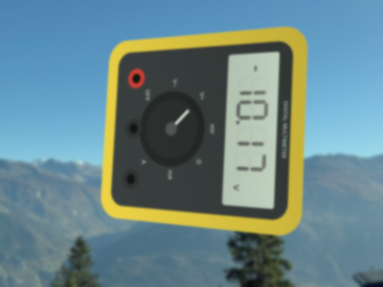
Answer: -10.17 V
